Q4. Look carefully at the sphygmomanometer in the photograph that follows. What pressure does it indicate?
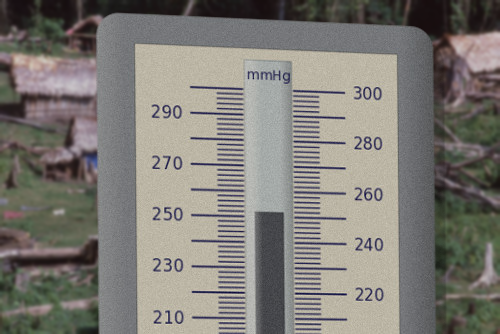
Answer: 252 mmHg
